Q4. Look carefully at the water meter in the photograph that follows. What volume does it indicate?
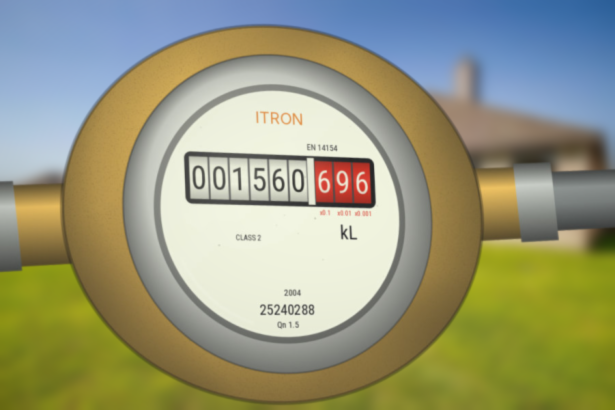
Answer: 1560.696 kL
